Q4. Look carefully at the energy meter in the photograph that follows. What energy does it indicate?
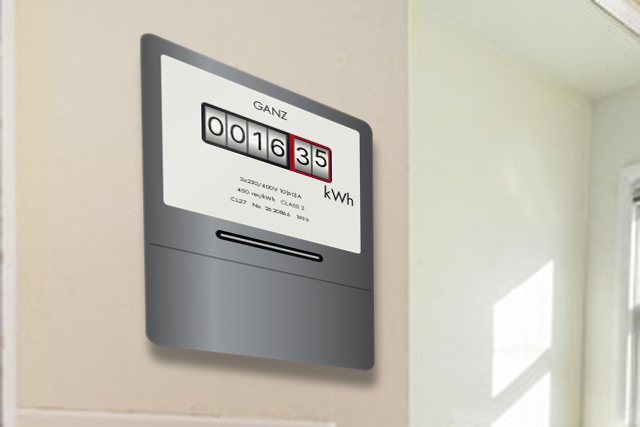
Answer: 16.35 kWh
